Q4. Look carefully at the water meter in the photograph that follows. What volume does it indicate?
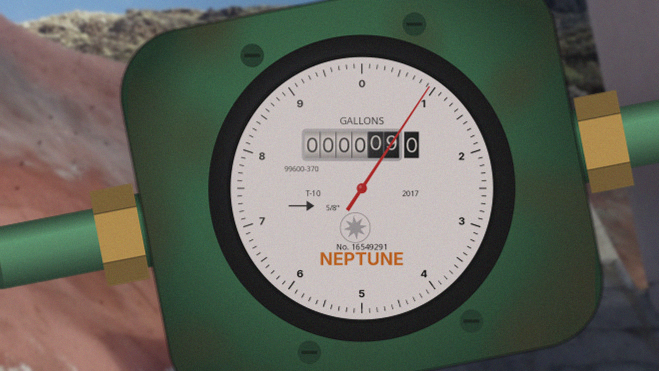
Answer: 90.9 gal
